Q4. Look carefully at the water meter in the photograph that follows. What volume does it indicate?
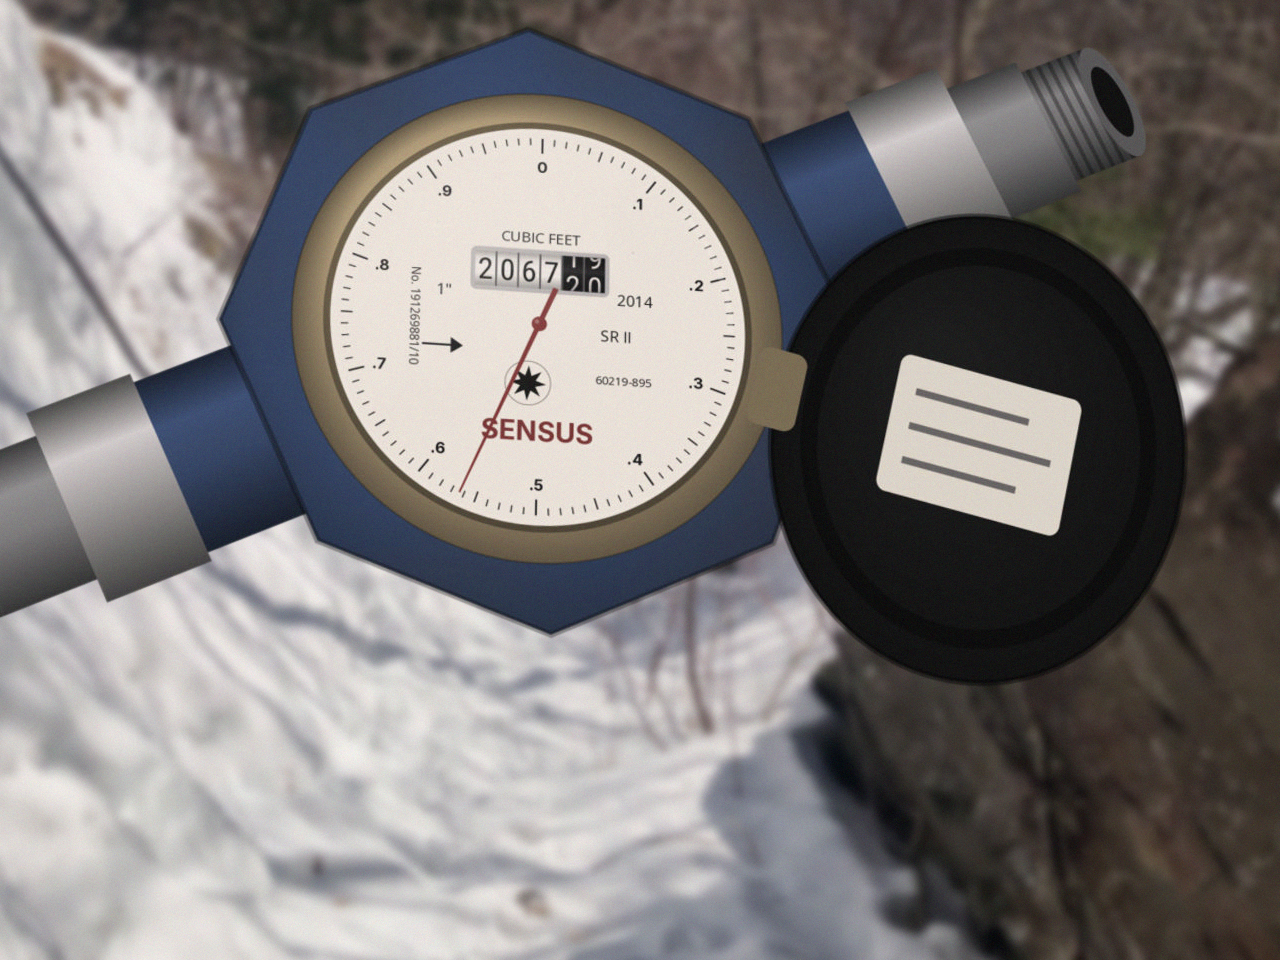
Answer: 206719.56 ft³
